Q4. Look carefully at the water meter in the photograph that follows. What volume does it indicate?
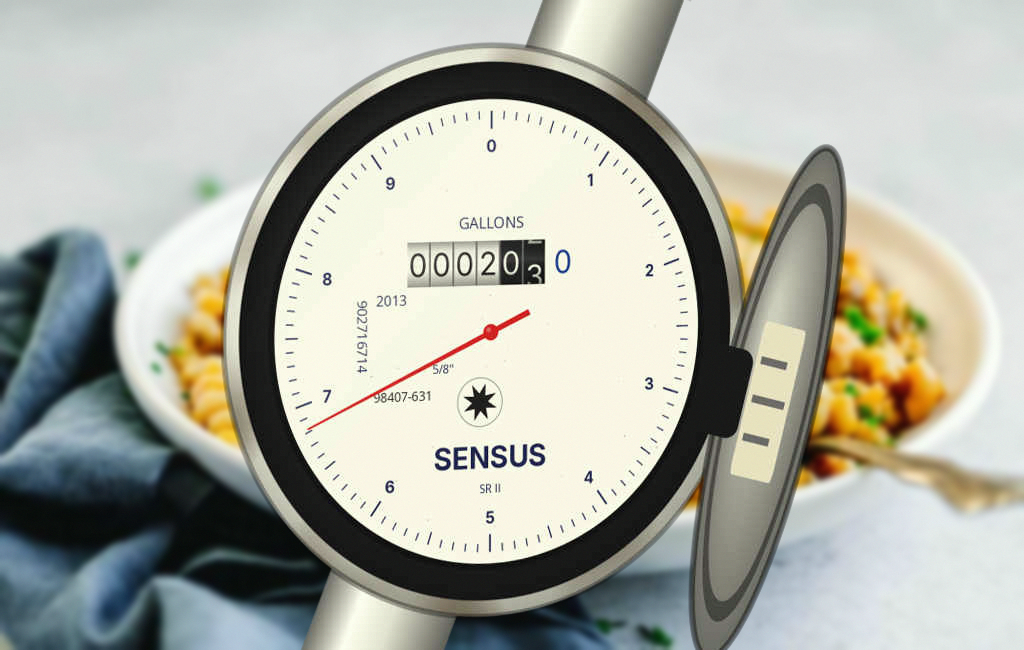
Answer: 2026.8 gal
